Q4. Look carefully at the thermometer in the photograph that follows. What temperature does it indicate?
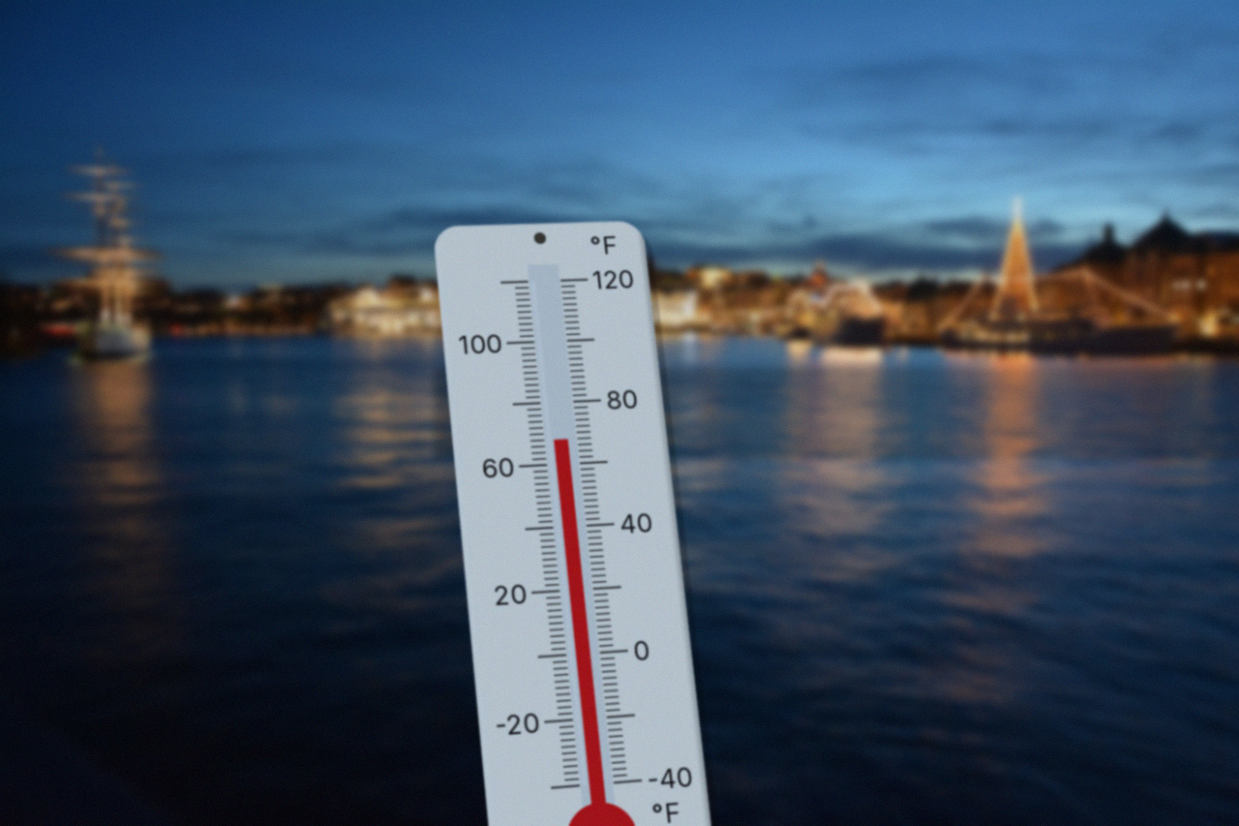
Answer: 68 °F
